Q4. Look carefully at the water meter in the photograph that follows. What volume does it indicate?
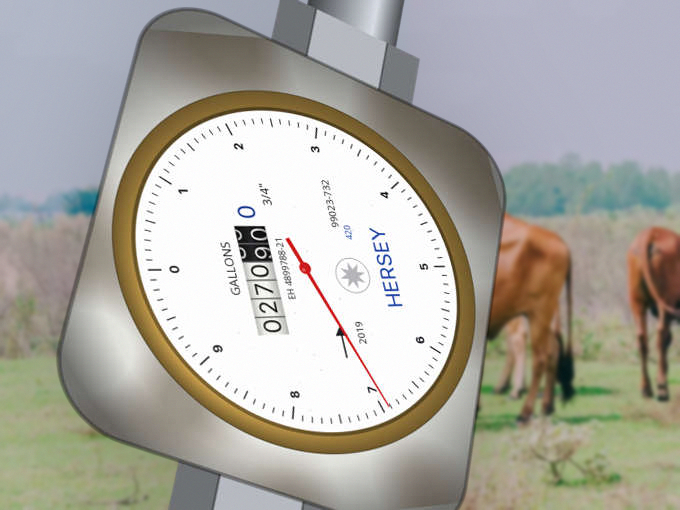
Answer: 270896.9 gal
